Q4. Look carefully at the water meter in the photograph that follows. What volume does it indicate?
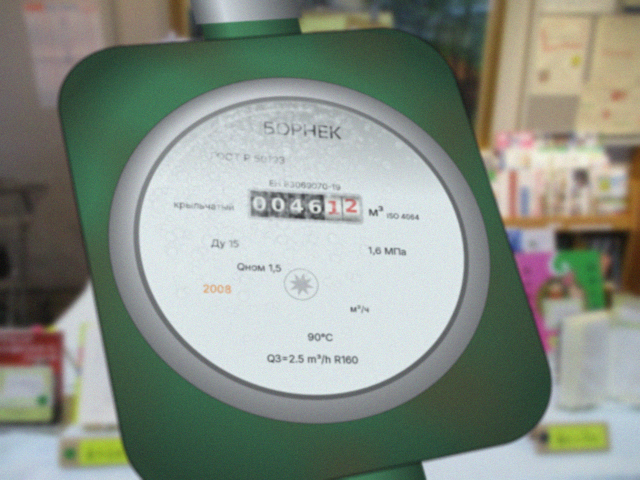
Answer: 46.12 m³
